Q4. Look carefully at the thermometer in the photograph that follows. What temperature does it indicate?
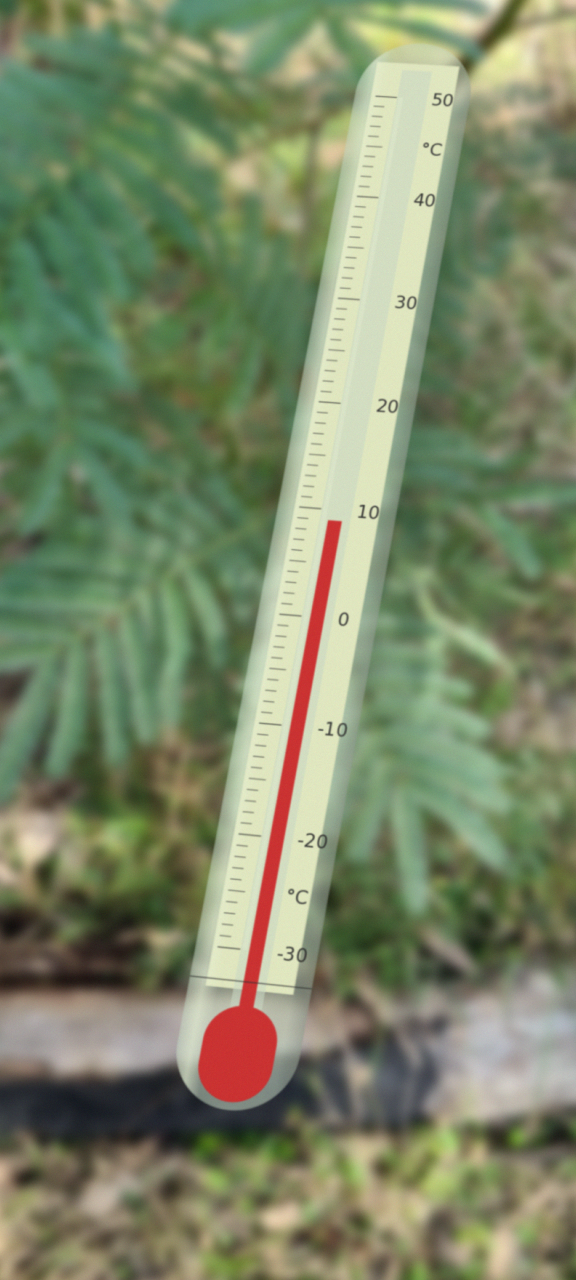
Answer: 9 °C
